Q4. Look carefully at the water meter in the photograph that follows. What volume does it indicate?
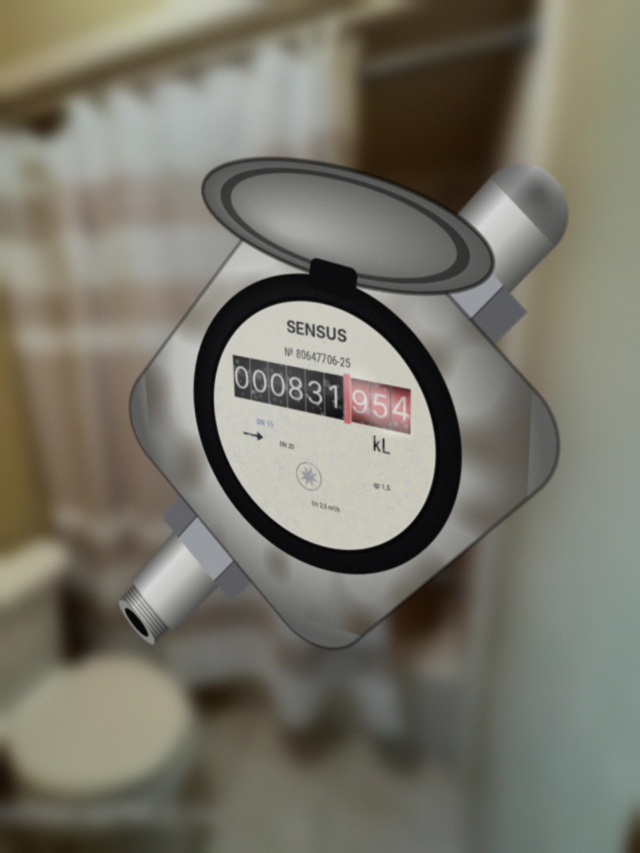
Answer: 831.954 kL
